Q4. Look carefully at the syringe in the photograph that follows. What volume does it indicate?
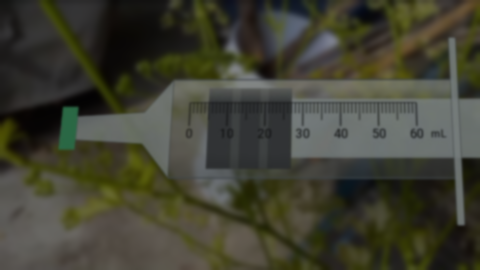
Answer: 5 mL
